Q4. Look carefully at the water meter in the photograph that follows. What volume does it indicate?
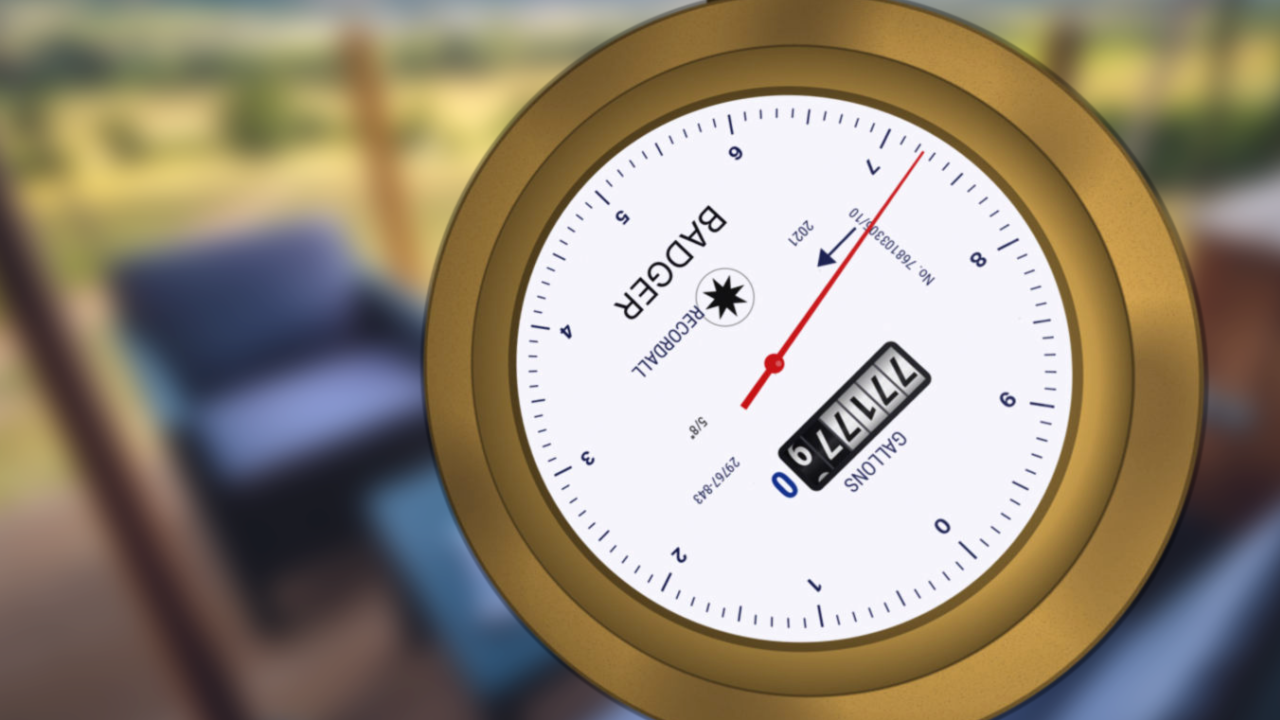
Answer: 7717787.2 gal
